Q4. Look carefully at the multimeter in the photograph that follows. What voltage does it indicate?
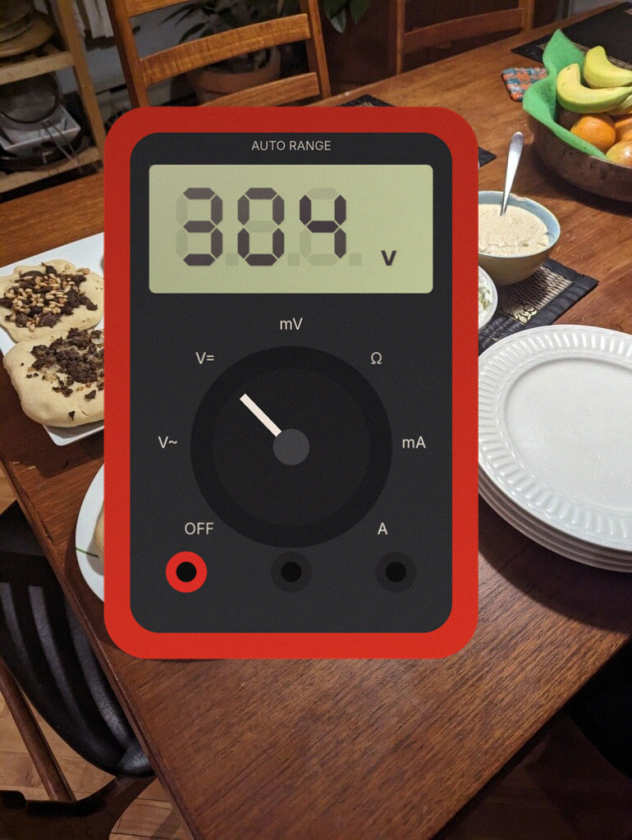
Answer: 304 V
